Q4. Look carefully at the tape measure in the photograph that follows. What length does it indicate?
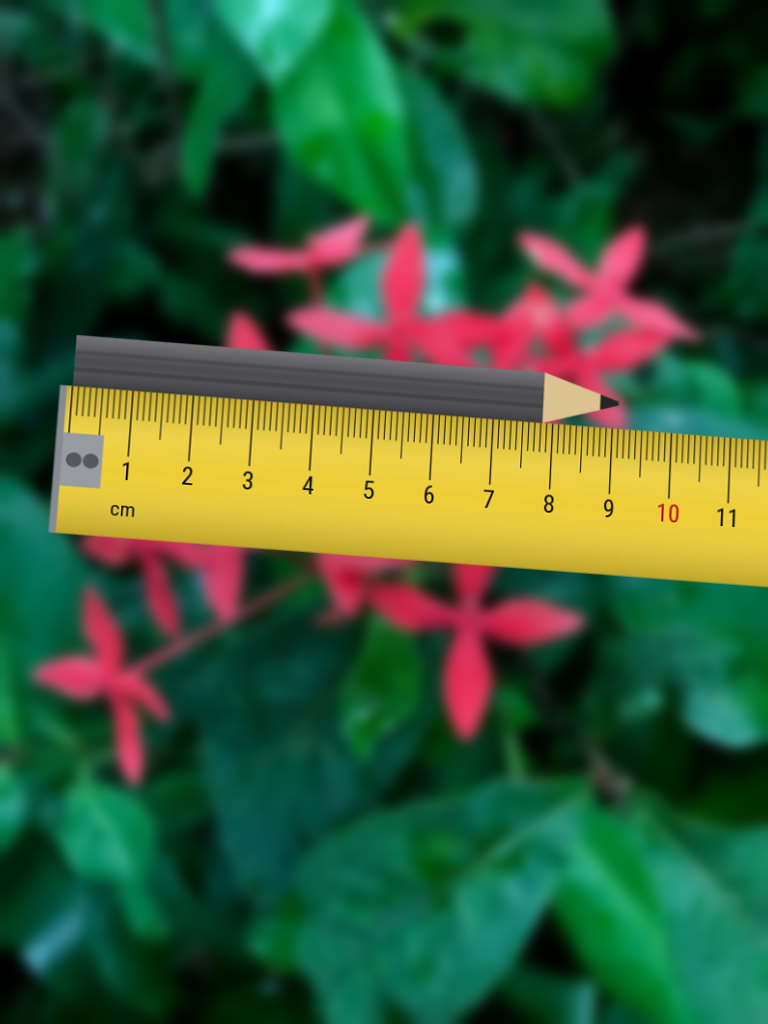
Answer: 9.1 cm
